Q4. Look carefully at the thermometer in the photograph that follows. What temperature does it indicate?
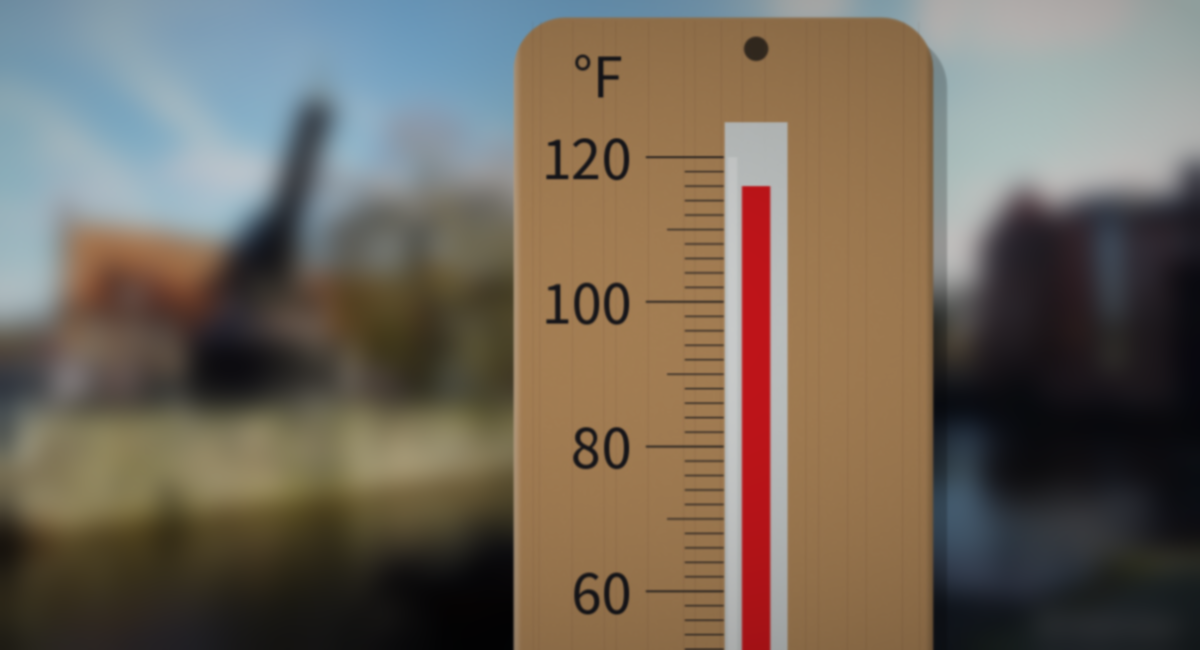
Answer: 116 °F
